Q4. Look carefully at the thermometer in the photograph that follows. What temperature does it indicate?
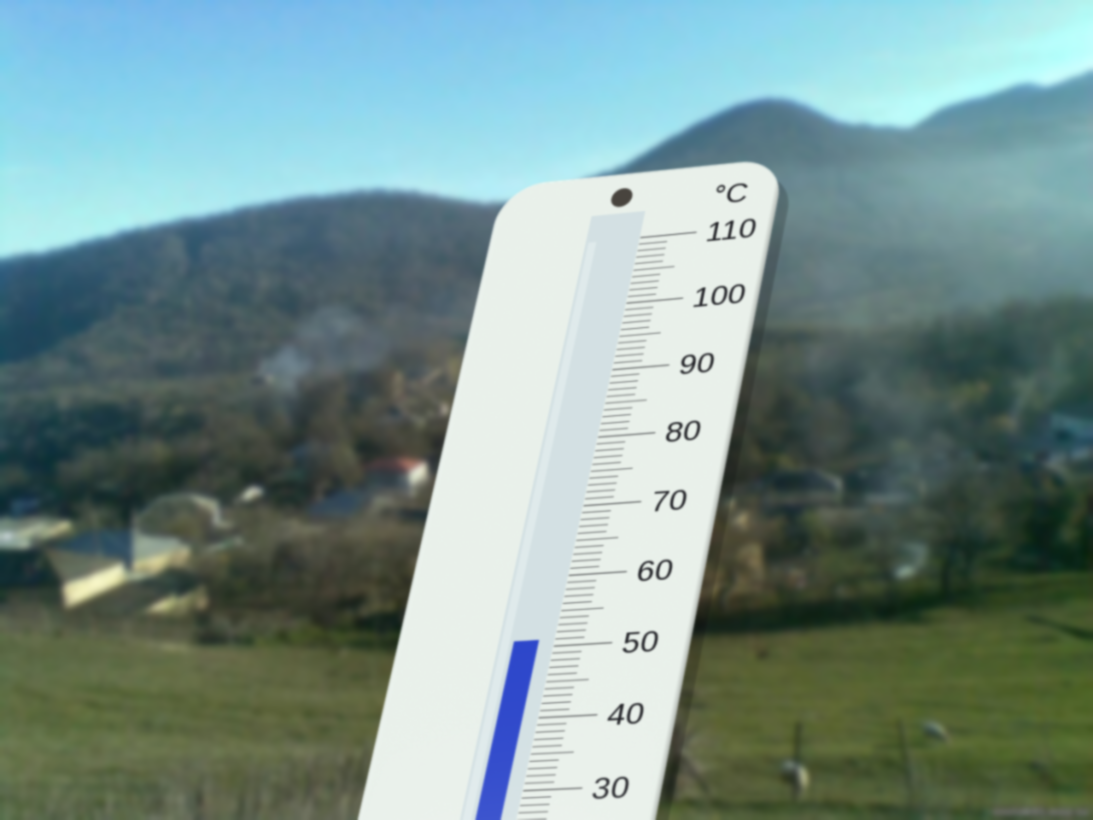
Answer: 51 °C
